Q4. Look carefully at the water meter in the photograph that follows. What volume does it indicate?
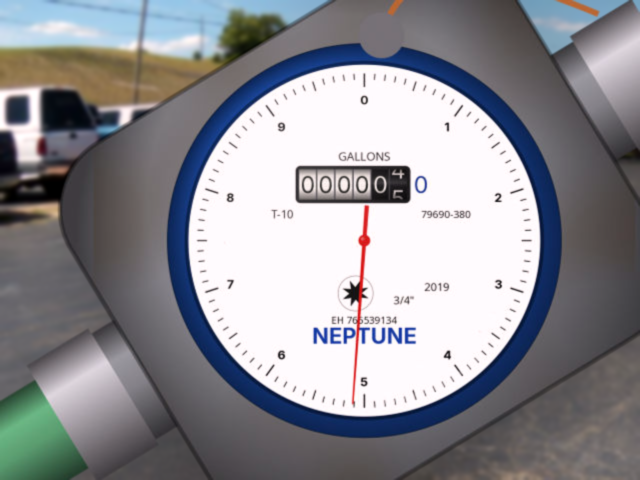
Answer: 45.1 gal
